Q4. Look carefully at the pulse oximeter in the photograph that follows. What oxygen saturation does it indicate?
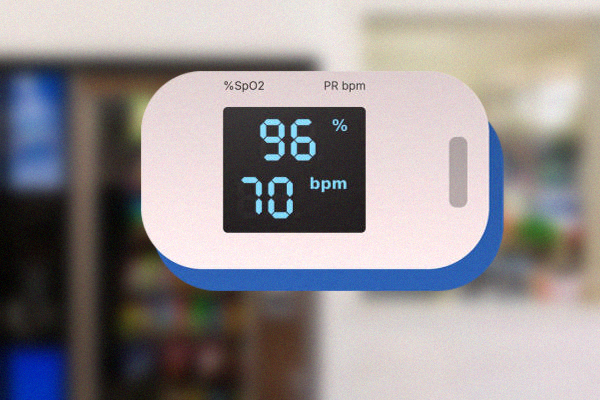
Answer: 96 %
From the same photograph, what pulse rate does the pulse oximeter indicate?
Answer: 70 bpm
